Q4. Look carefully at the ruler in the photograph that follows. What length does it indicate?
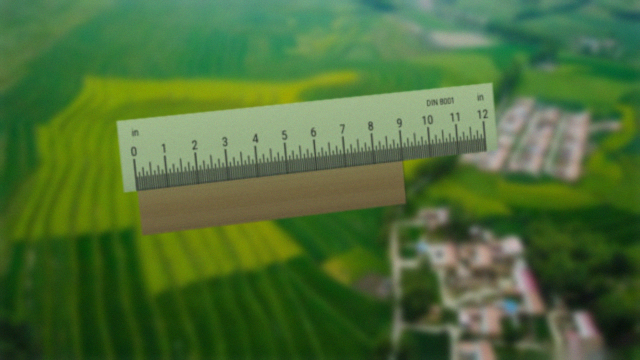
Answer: 9 in
